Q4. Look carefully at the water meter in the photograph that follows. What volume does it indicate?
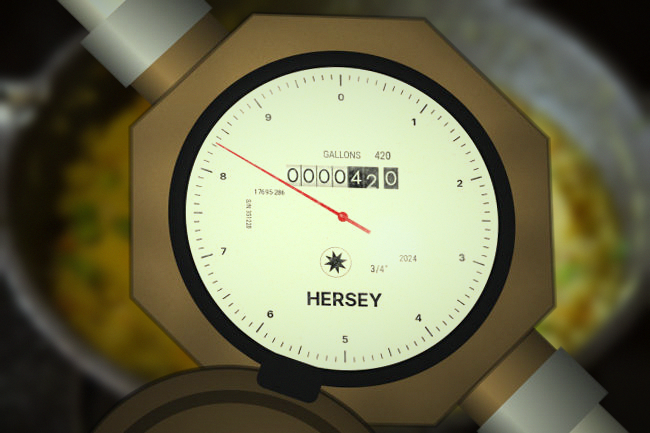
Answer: 418.3 gal
